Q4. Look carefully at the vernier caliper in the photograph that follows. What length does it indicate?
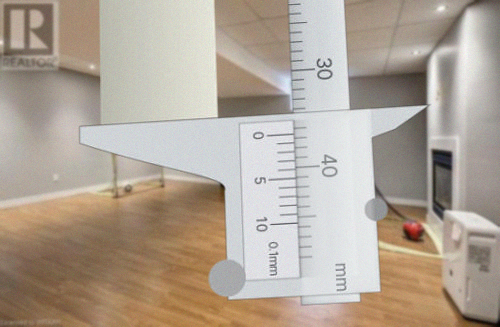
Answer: 36.6 mm
